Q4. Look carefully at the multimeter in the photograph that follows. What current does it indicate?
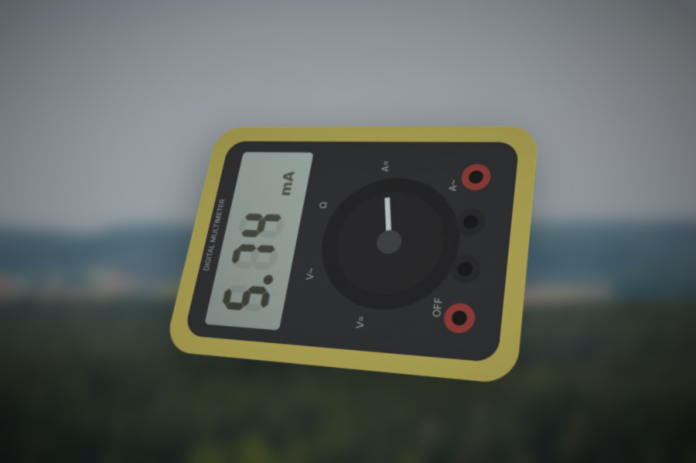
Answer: 5.74 mA
